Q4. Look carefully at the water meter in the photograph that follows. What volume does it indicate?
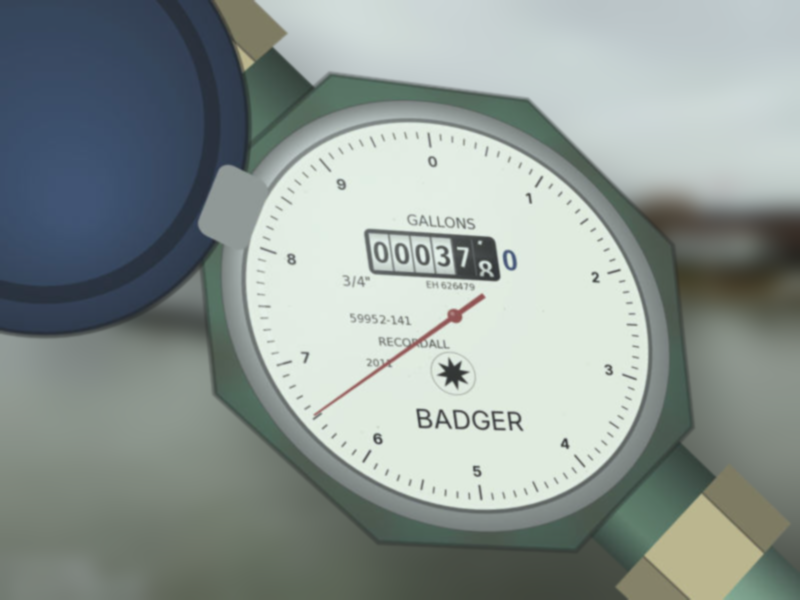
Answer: 3776.5 gal
